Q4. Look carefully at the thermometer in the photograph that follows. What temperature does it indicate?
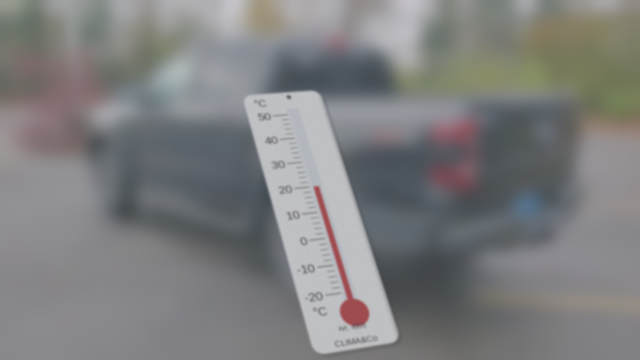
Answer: 20 °C
